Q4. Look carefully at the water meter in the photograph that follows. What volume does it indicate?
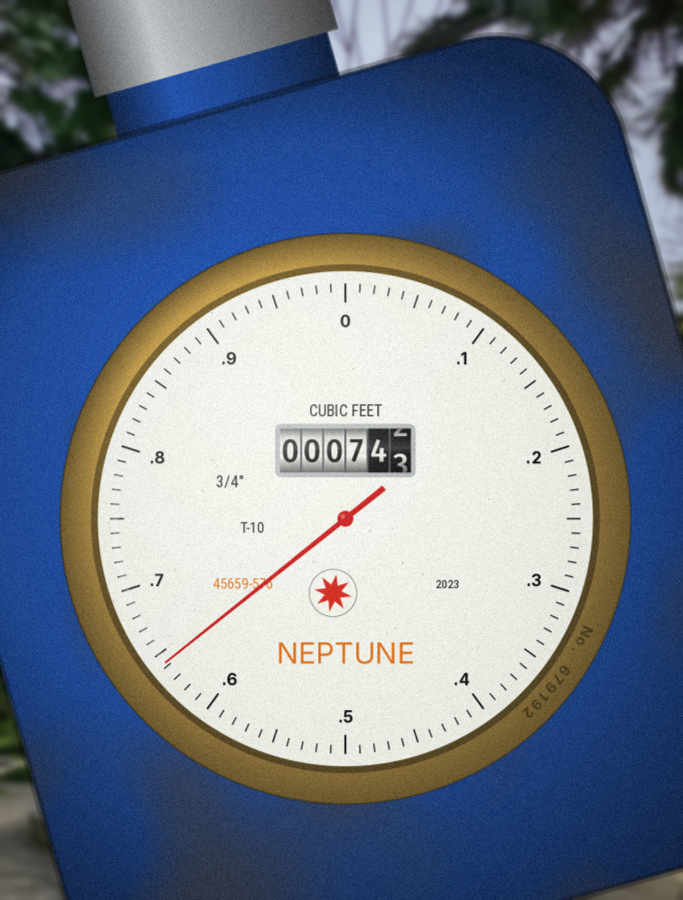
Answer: 742.64 ft³
